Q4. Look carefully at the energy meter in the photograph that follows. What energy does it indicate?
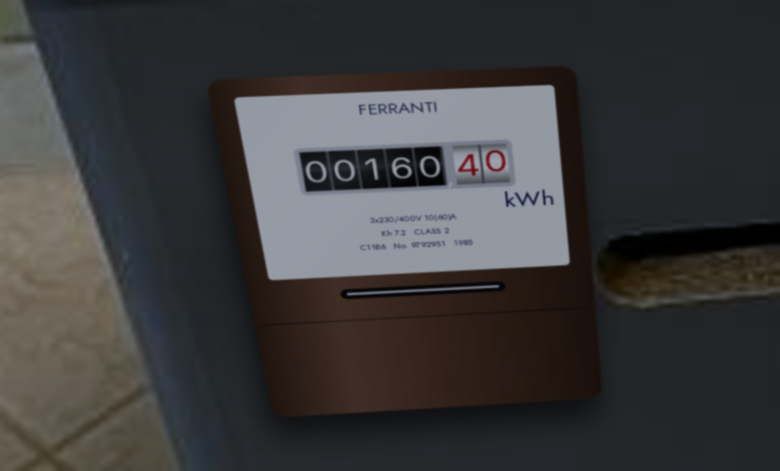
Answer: 160.40 kWh
